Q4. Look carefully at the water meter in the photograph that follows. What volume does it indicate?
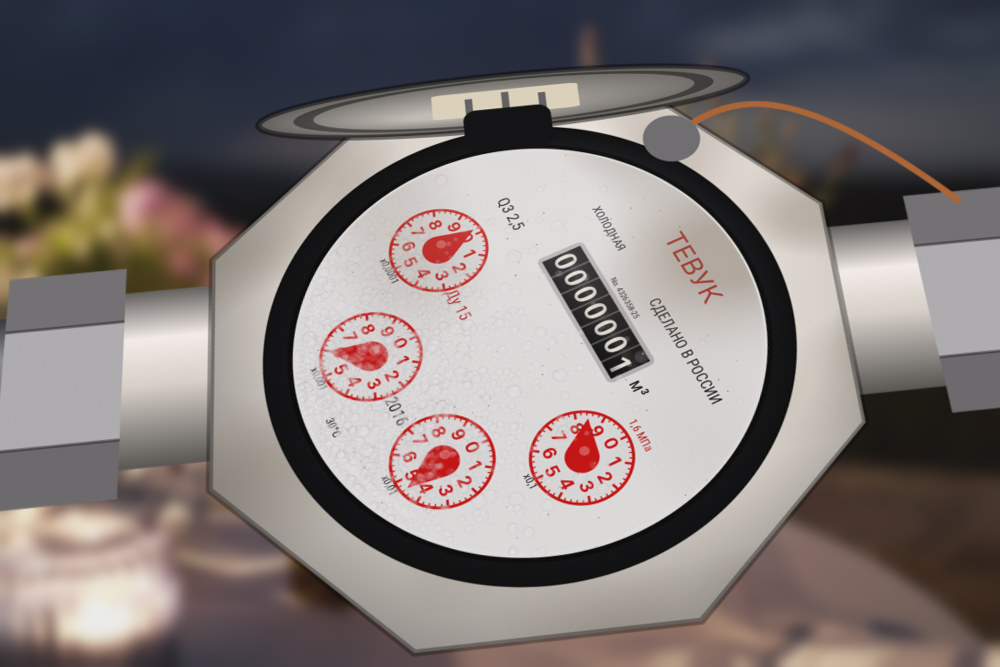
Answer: 0.8459 m³
